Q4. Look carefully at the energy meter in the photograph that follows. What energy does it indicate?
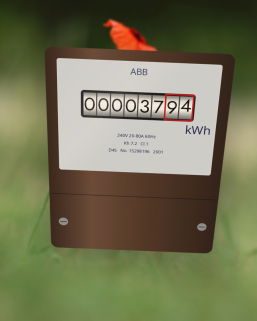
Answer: 37.94 kWh
